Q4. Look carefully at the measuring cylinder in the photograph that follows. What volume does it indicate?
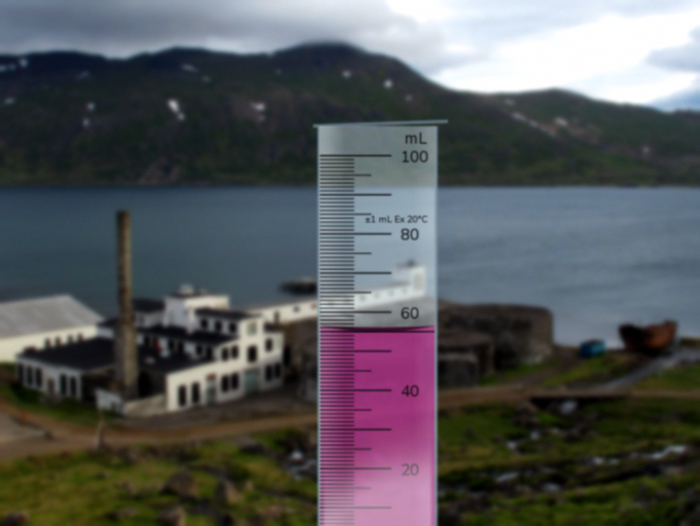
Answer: 55 mL
